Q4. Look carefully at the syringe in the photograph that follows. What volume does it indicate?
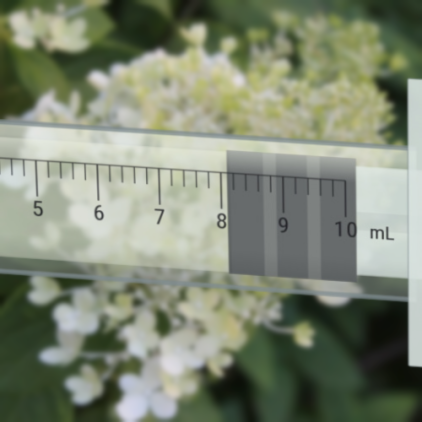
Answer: 8.1 mL
